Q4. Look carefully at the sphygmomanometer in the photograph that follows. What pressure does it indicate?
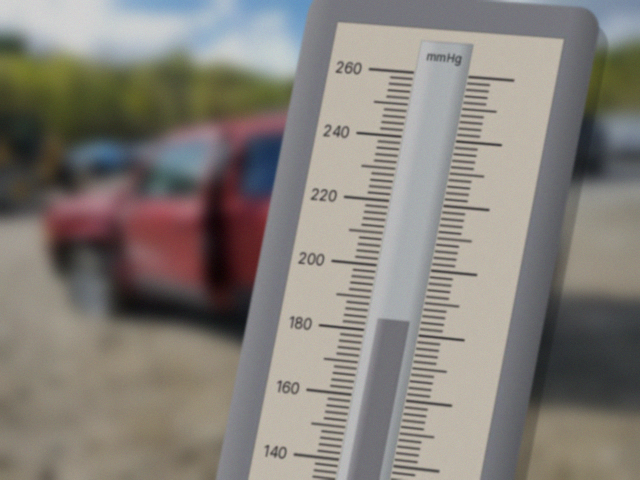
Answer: 184 mmHg
